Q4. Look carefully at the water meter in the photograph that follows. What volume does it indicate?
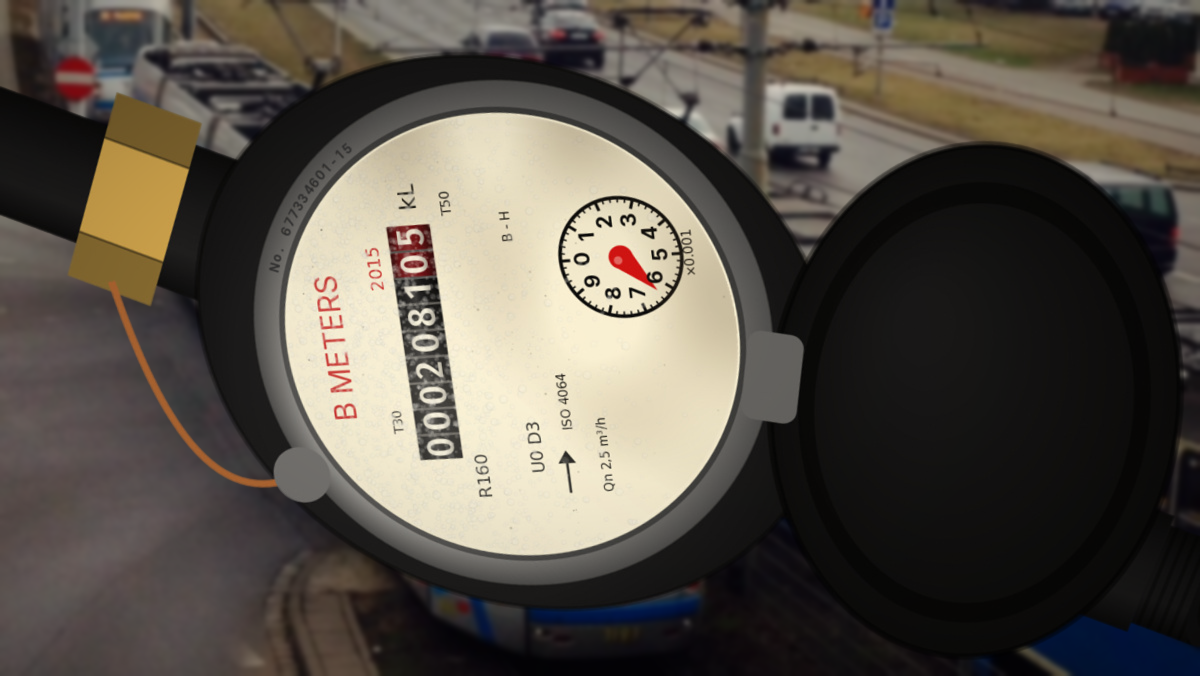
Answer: 2081.056 kL
